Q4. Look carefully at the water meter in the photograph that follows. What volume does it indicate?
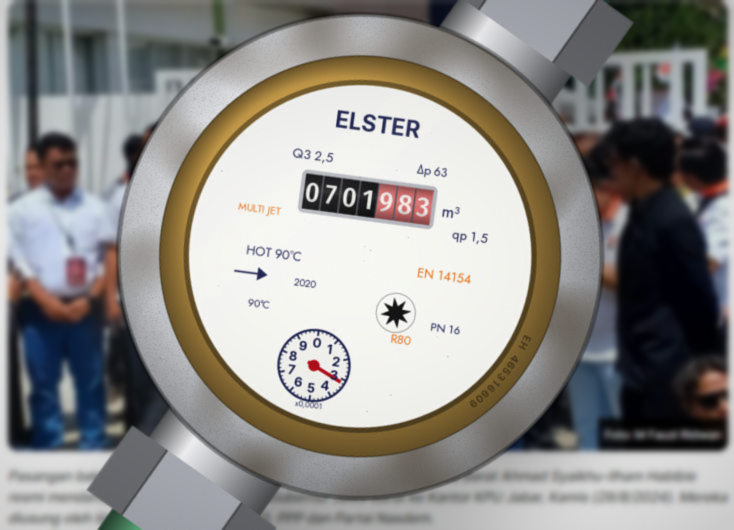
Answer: 701.9833 m³
